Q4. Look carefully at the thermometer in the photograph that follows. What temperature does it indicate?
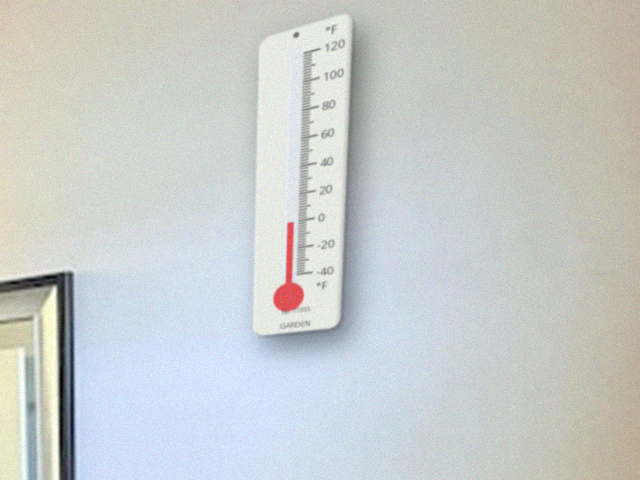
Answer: 0 °F
